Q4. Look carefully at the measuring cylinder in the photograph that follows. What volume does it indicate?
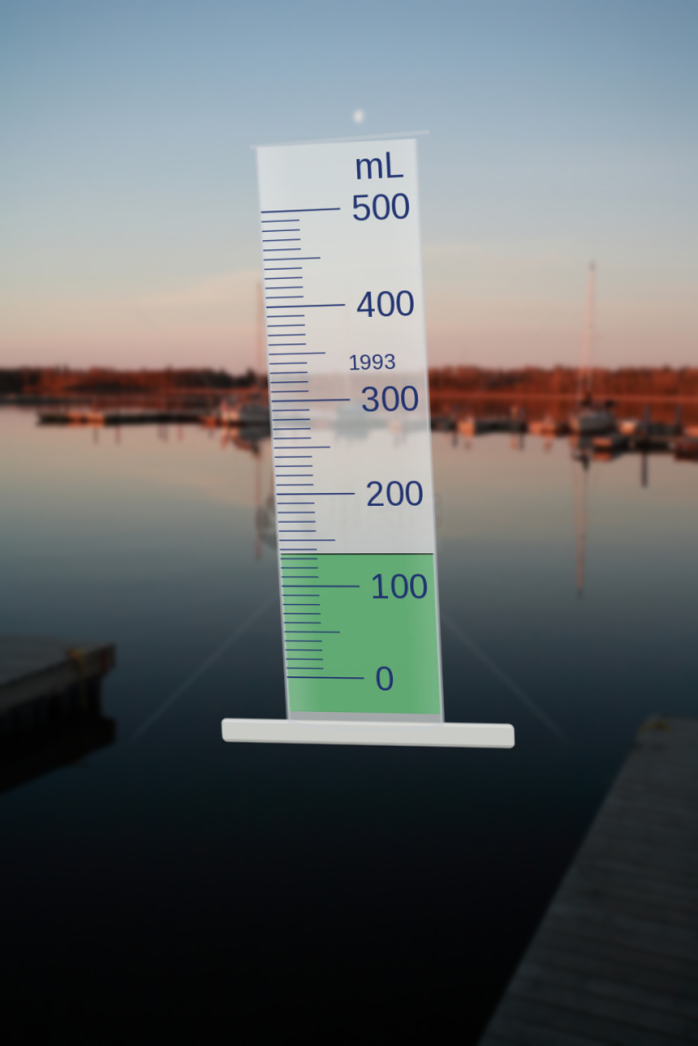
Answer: 135 mL
